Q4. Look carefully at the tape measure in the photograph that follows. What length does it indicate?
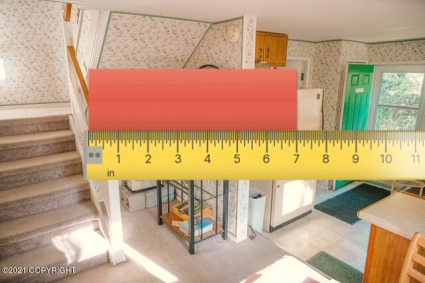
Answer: 7 in
